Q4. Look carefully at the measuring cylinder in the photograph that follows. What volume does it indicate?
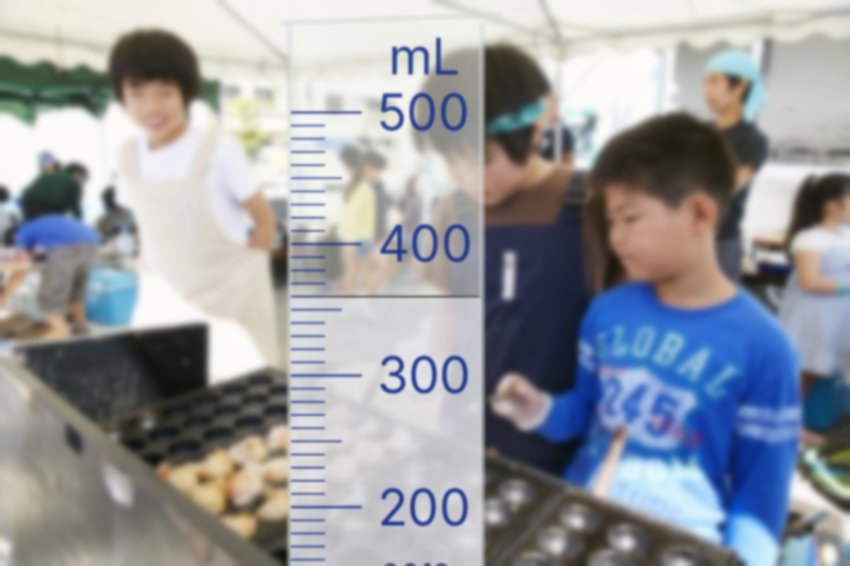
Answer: 360 mL
